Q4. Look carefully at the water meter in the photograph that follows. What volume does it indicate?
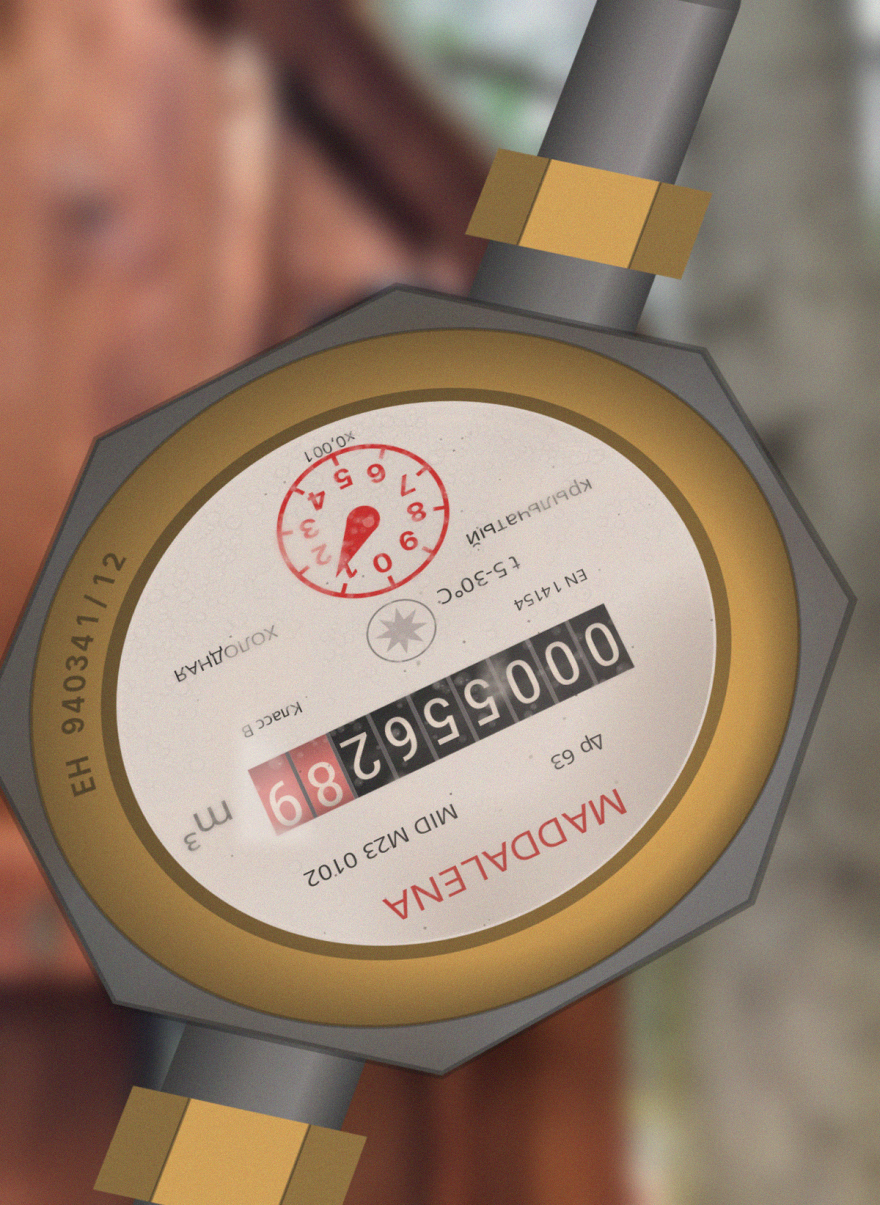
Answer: 5562.891 m³
